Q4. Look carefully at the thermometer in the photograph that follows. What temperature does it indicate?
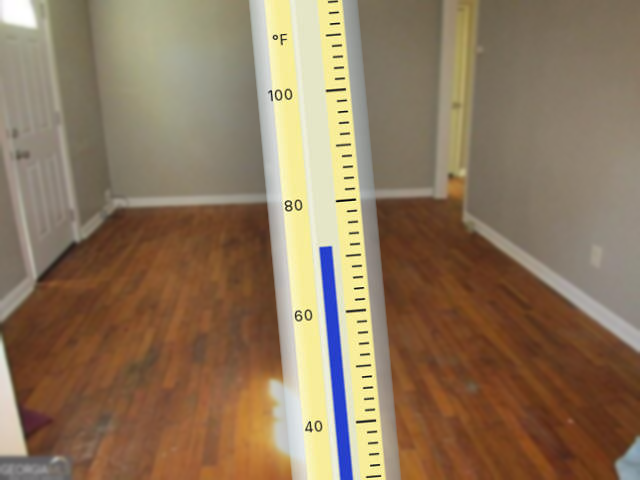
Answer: 72 °F
